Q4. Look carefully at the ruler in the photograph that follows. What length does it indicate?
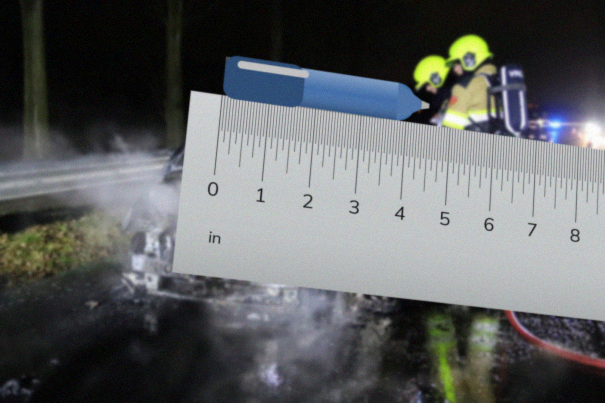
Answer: 4.5 in
